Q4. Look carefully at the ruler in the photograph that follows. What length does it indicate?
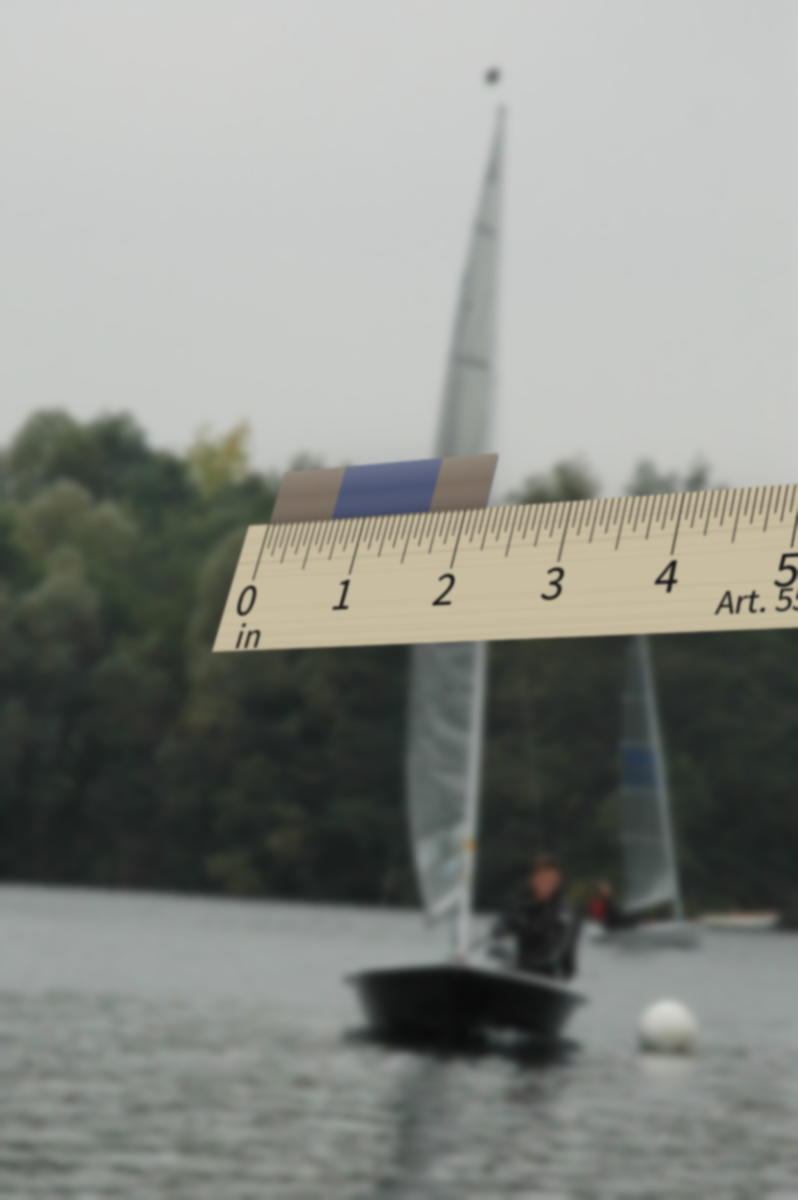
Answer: 2.1875 in
